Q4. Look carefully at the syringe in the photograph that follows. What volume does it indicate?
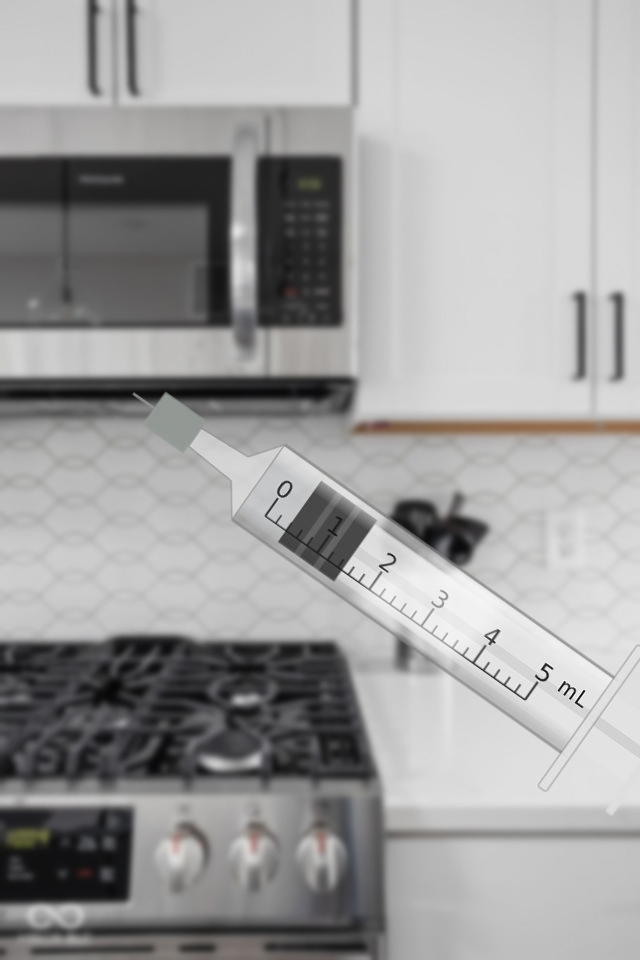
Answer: 0.4 mL
